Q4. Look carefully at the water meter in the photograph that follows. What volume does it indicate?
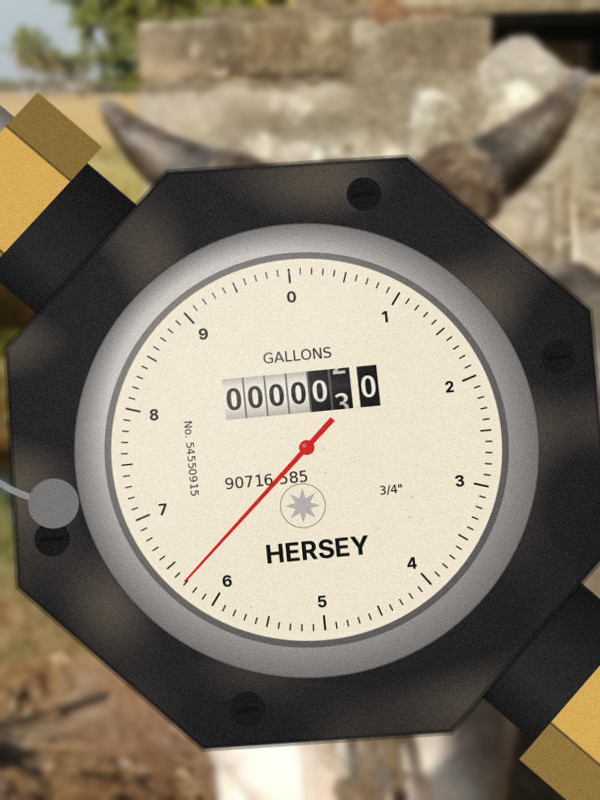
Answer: 26.3 gal
